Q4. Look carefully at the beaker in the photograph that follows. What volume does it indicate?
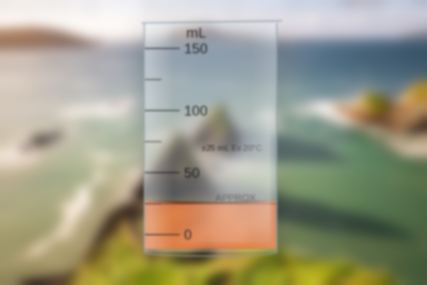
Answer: 25 mL
